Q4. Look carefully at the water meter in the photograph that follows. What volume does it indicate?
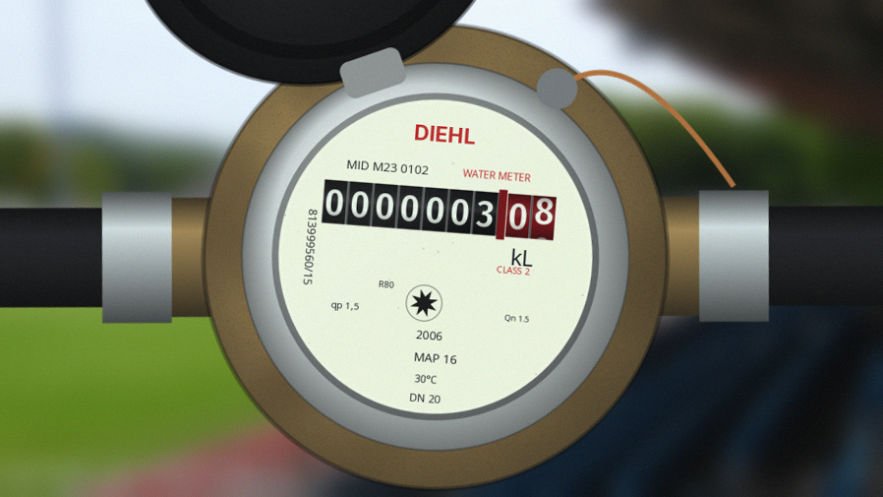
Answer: 3.08 kL
